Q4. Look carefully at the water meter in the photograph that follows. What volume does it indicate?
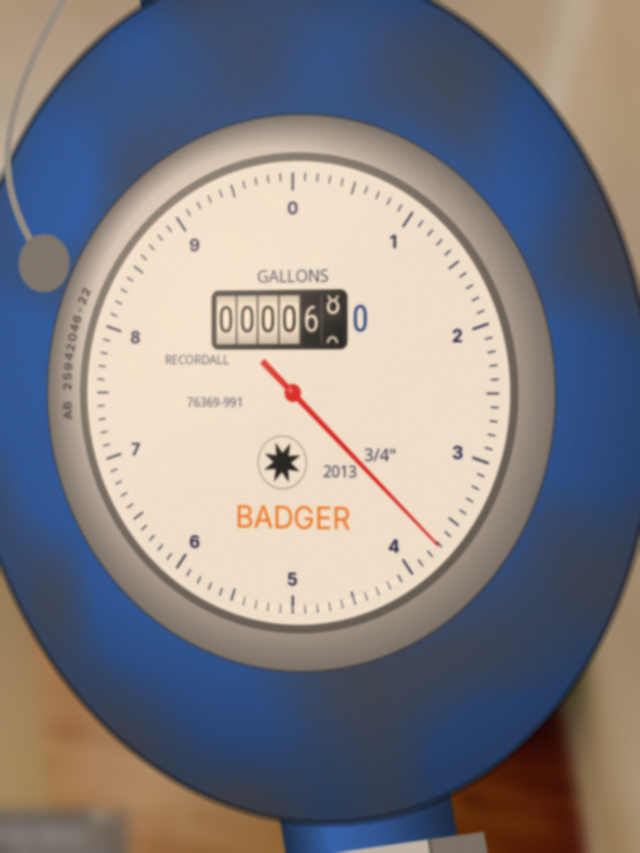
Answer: 683.7 gal
